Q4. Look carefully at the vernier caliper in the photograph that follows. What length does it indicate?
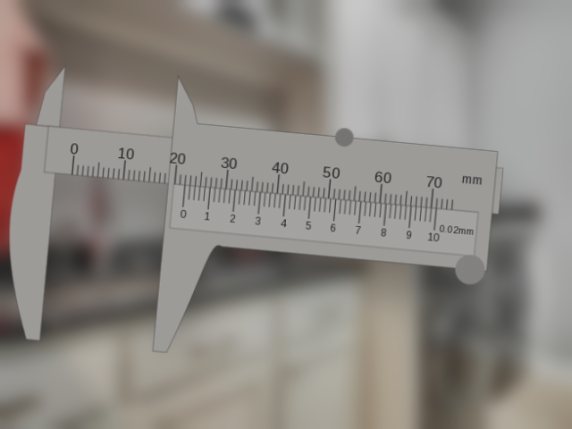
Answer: 22.0 mm
